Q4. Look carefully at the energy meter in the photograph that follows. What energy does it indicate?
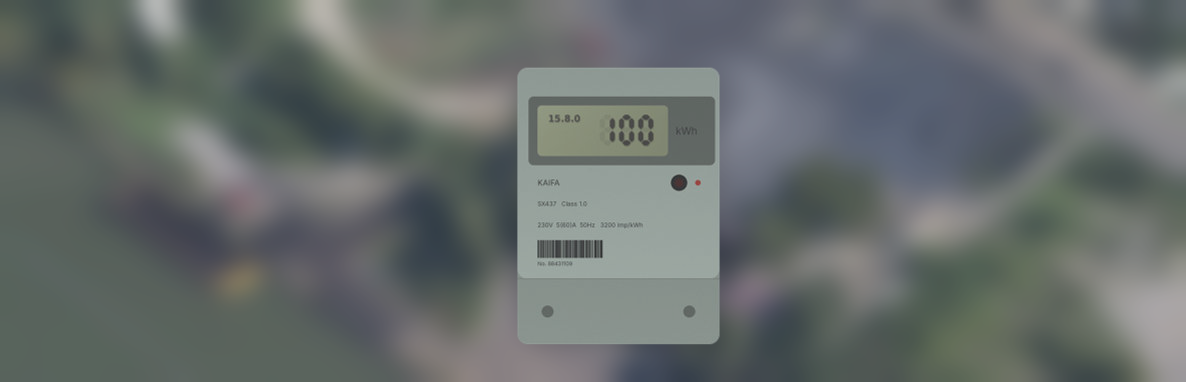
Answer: 100 kWh
